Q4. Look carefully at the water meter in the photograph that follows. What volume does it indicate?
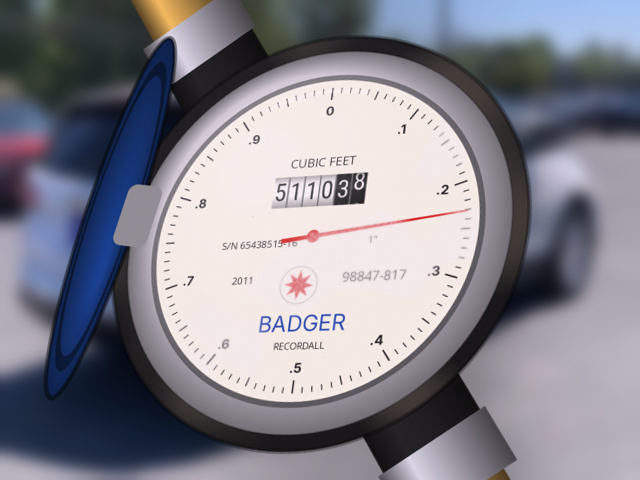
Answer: 511038.23 ft³
